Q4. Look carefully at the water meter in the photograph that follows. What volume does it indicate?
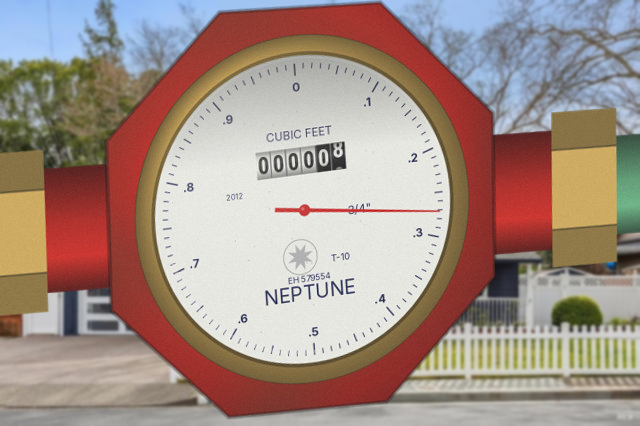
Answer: 8.27 ft³
